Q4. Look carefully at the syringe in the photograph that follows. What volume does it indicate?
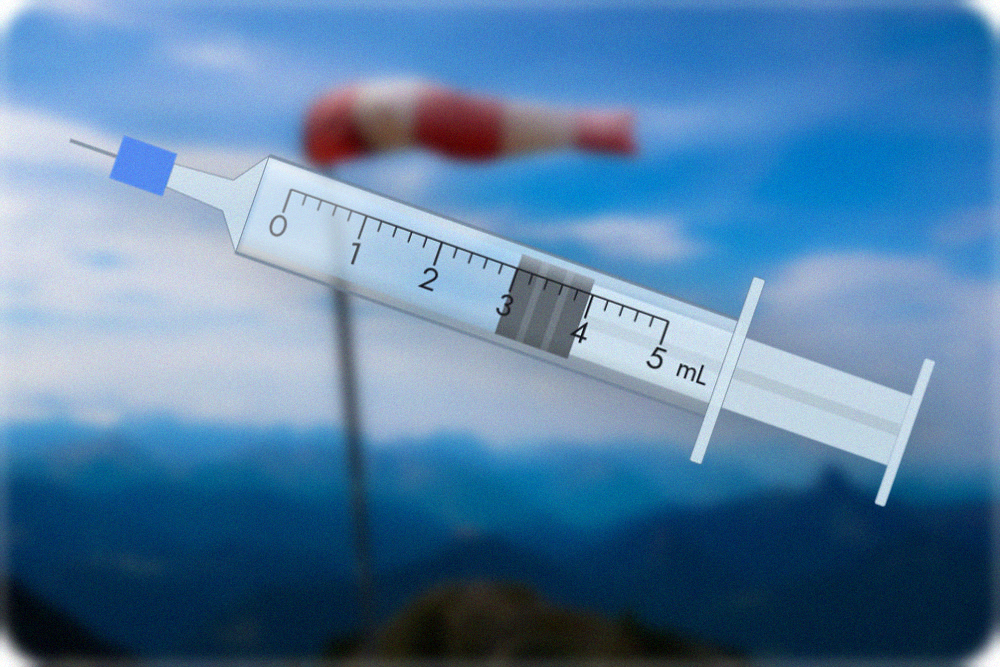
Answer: 3 mL
